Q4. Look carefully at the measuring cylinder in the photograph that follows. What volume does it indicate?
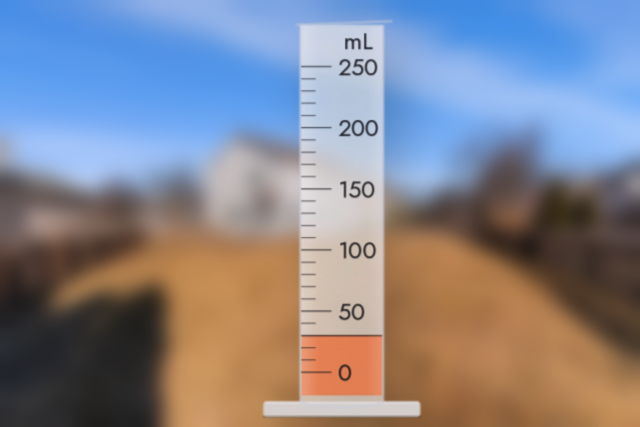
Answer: 30 mL
